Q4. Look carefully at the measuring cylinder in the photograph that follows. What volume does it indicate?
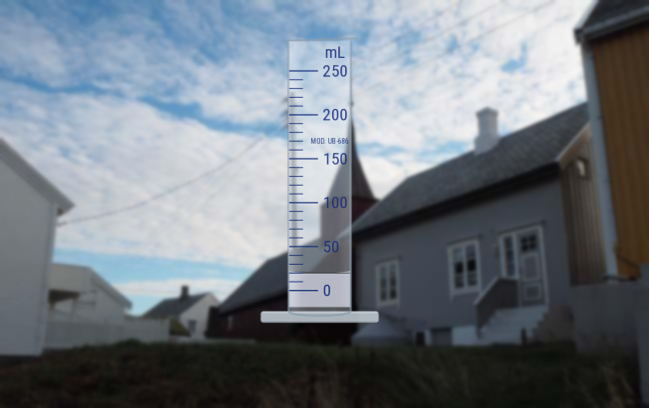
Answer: 20 mL
